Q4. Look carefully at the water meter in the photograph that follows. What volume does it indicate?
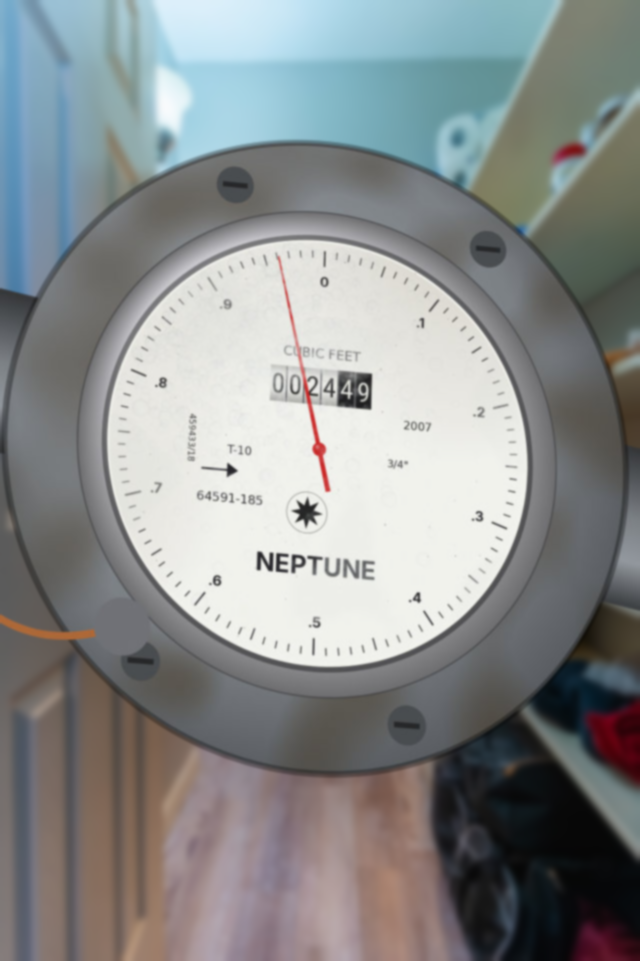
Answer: 2448.96 ft³
